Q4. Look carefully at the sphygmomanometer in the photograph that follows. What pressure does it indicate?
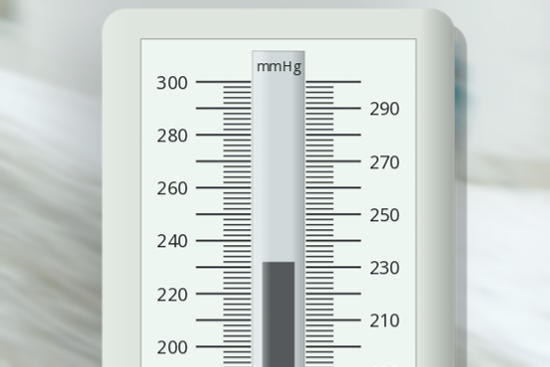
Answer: 232 mmHg
